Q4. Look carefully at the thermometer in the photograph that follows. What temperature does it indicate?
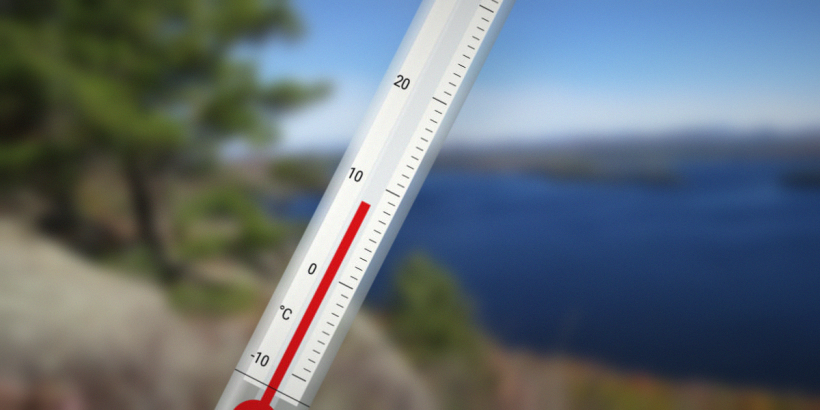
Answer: 8 °C
